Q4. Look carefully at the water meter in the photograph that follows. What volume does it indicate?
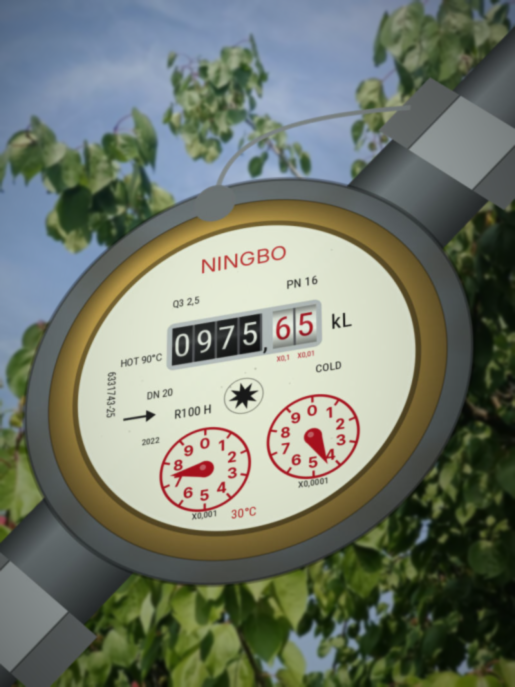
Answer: 975.6574 kL
